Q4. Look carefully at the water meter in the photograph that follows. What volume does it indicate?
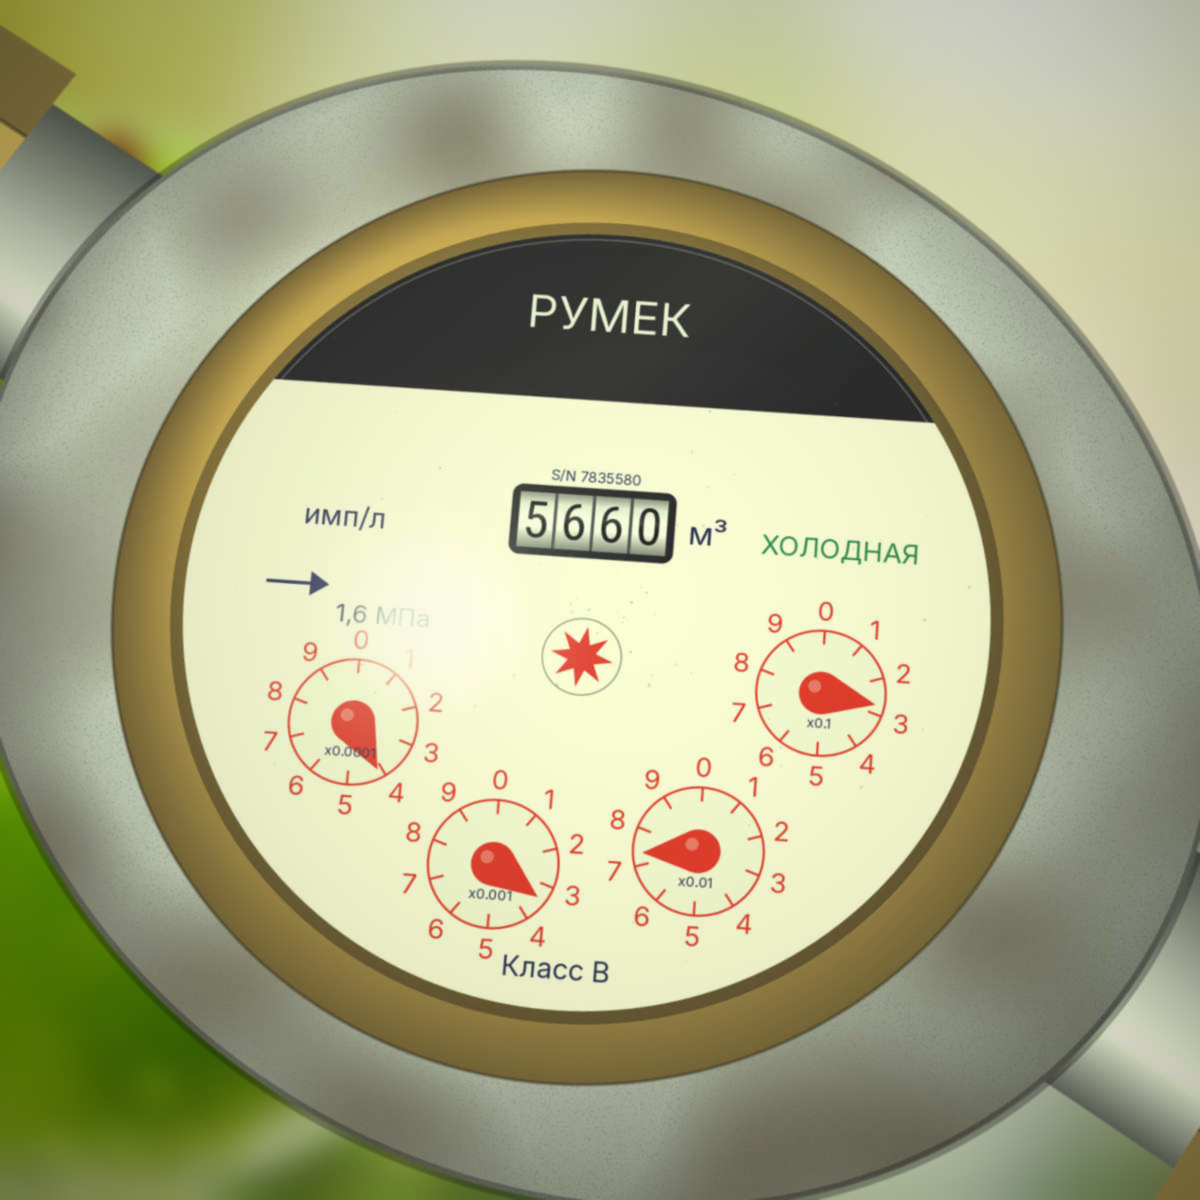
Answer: 5660.2734 m³
